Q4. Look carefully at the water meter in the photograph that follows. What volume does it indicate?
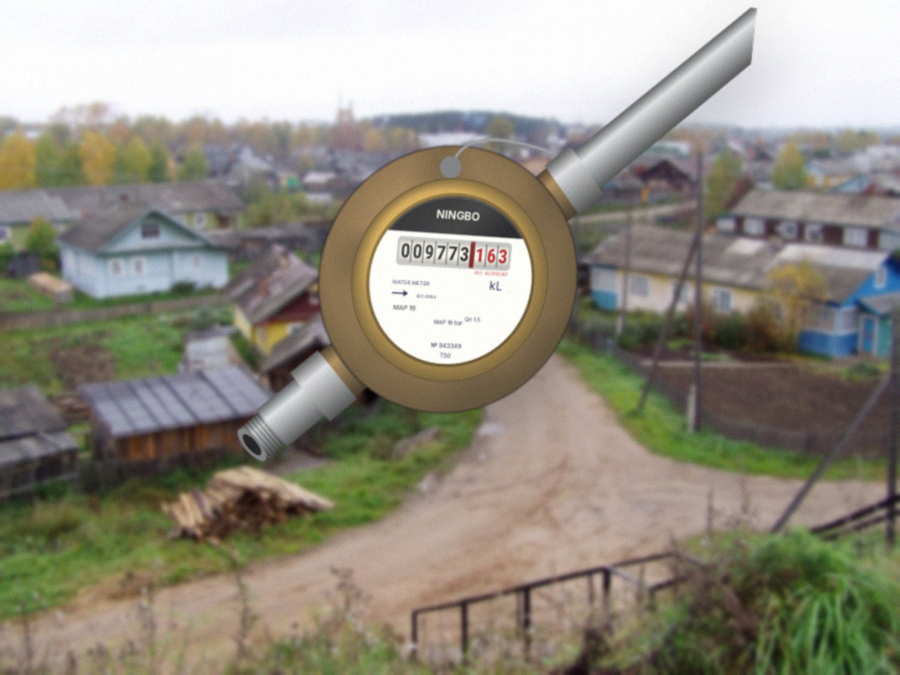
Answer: 9773.163 kL
